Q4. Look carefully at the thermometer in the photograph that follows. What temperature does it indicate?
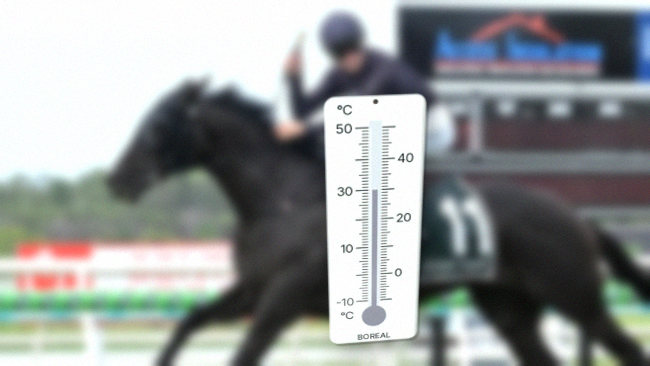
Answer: 30 °C
